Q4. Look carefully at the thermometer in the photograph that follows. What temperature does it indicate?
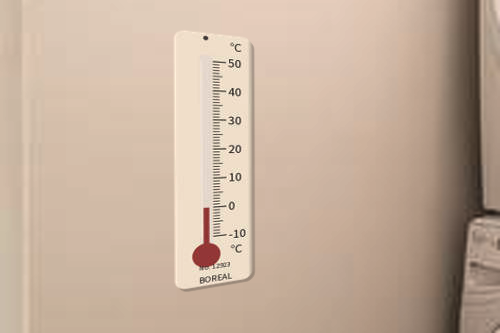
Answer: 0 °C
